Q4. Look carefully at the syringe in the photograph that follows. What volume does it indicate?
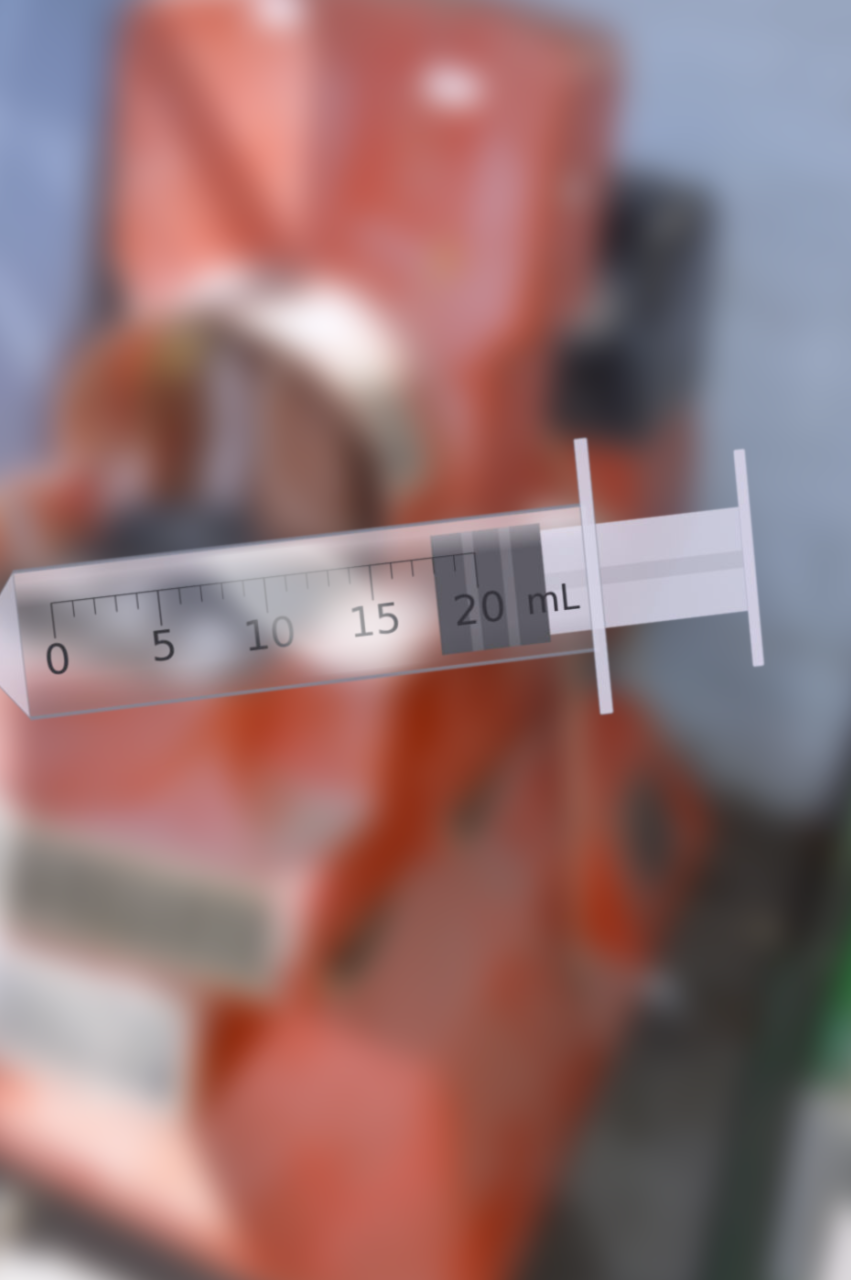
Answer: 18 mL
